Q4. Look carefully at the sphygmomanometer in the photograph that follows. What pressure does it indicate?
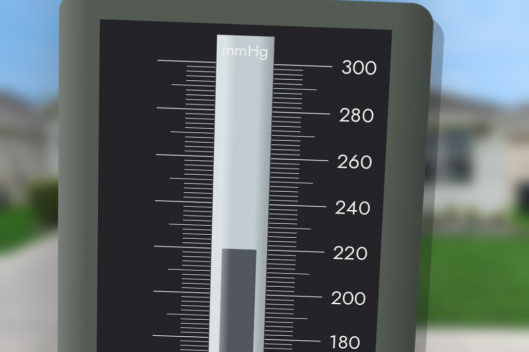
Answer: 220 mmHg
